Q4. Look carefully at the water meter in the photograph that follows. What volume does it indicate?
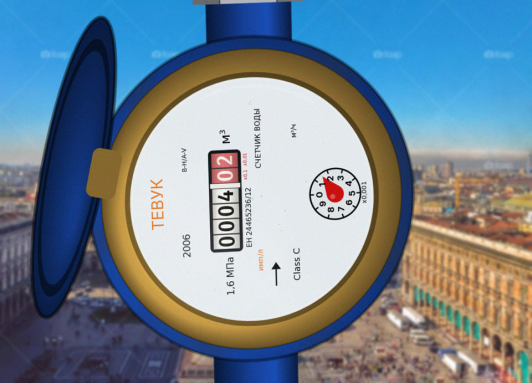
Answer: 4.021 m³
